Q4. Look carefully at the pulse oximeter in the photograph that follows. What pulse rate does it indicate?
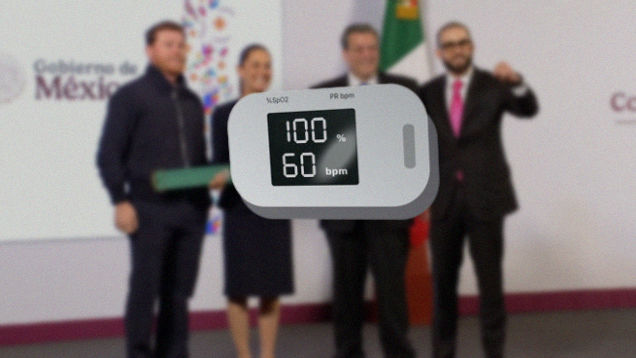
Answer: 60 bpm
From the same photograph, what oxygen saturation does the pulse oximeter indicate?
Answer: 100 %
